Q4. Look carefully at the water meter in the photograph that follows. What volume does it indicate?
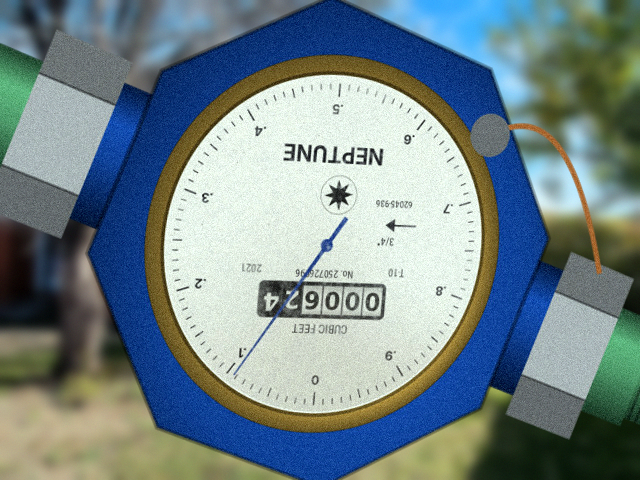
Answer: 624.09 ft³
